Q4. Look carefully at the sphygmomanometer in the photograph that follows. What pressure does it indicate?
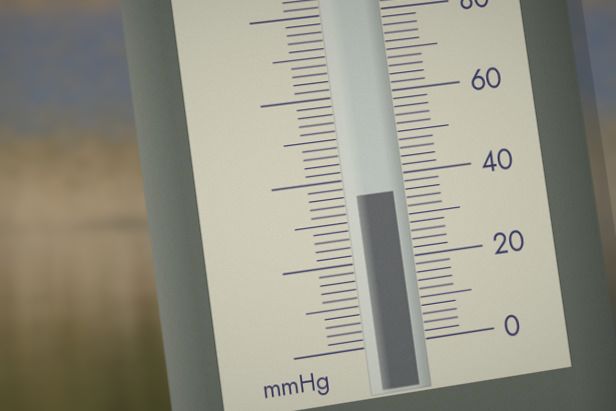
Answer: 36 mmHg
